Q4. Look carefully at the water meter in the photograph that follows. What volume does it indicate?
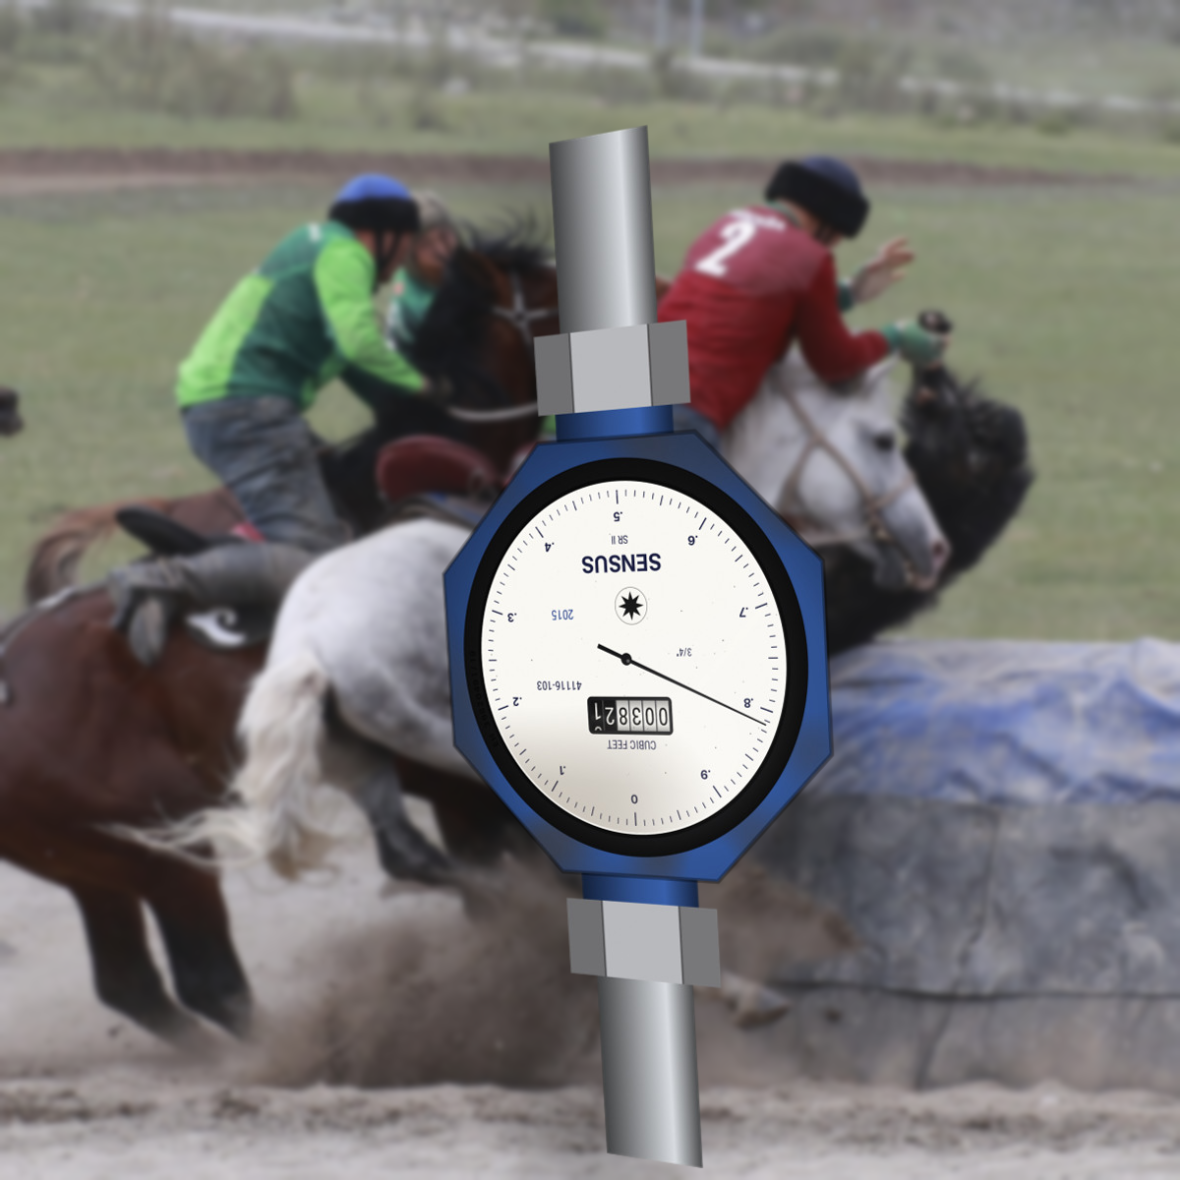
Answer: 3820.81 ft³
